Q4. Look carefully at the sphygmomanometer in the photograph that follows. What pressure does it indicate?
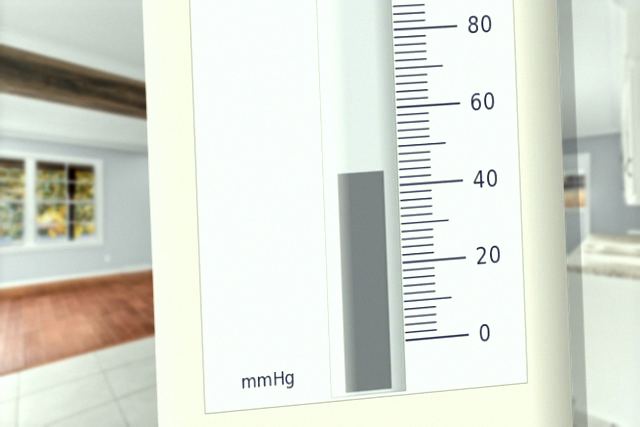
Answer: 44 mmHg
